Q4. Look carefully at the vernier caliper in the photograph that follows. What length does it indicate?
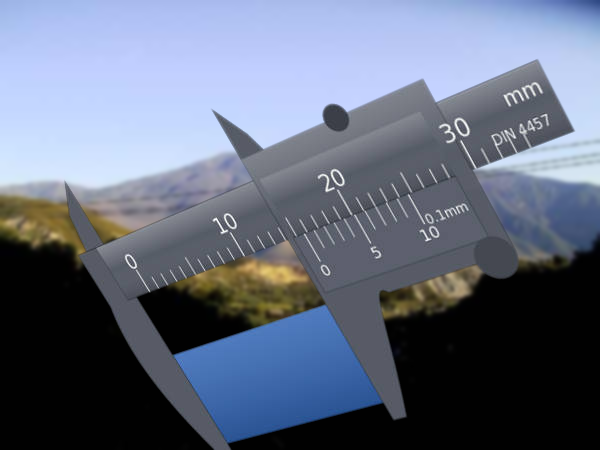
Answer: 15.7 mm
